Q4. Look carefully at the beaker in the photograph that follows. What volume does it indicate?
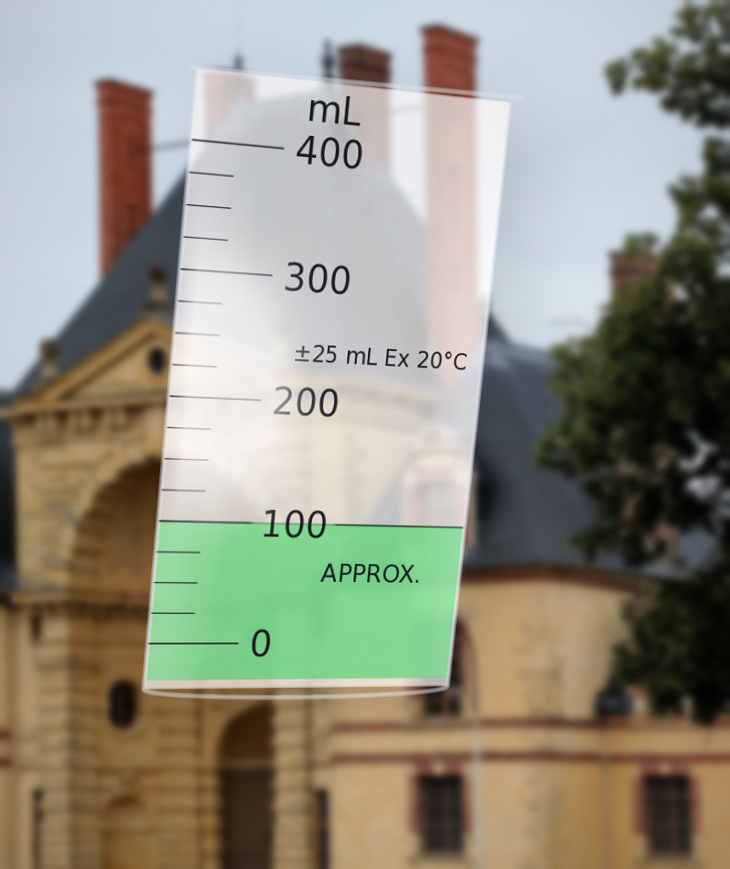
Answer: 100 mL
